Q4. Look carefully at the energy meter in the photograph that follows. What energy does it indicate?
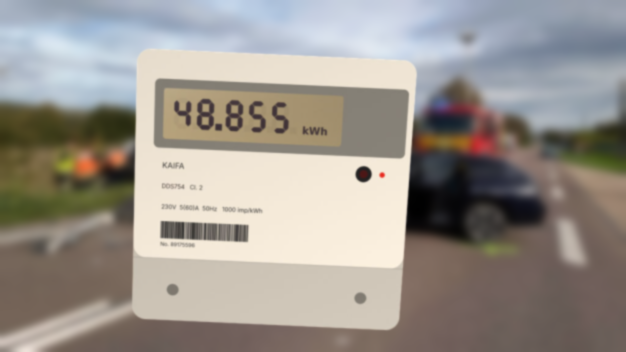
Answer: 48.855 kWh
